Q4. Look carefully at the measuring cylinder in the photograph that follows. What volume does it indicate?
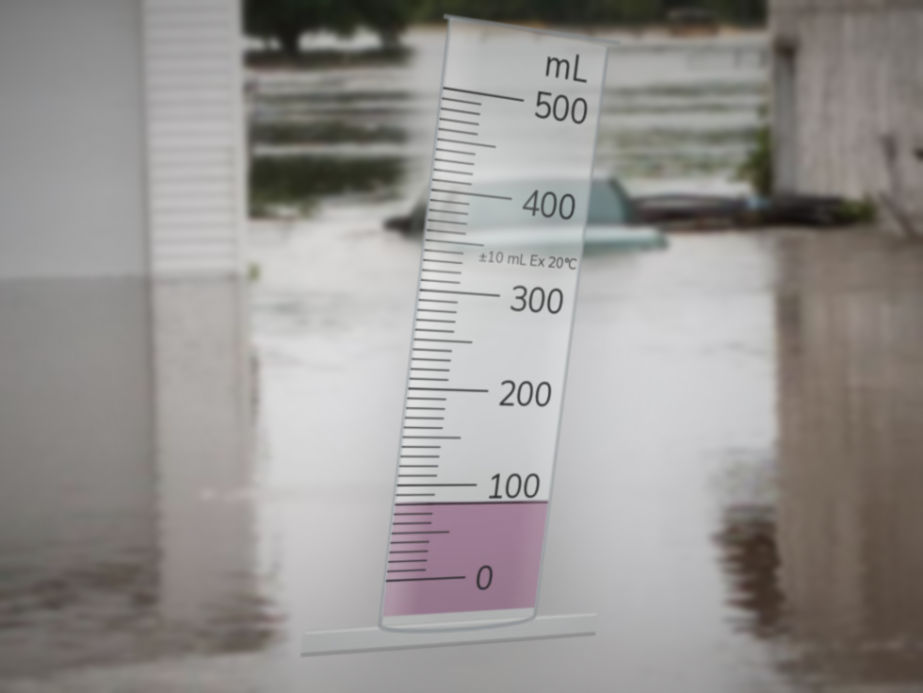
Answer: 80 mL
